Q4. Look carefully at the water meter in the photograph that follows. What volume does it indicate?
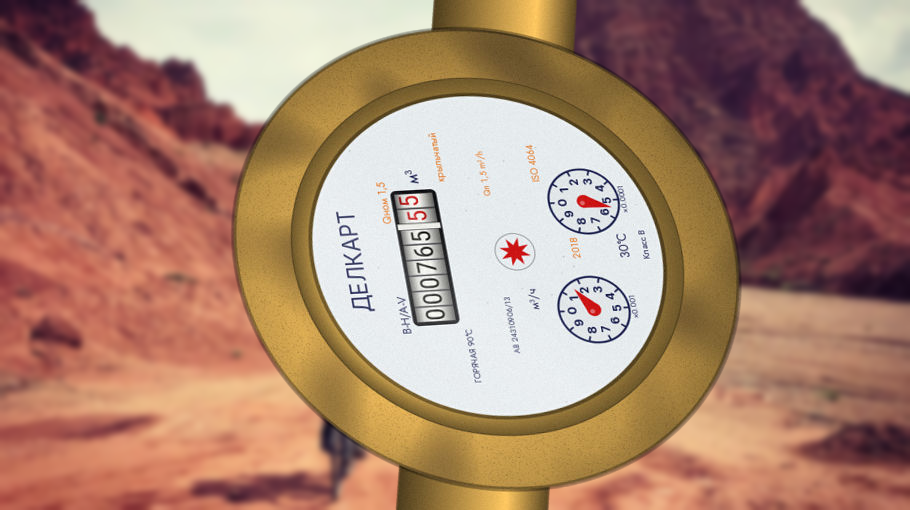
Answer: 765.5515 m³
